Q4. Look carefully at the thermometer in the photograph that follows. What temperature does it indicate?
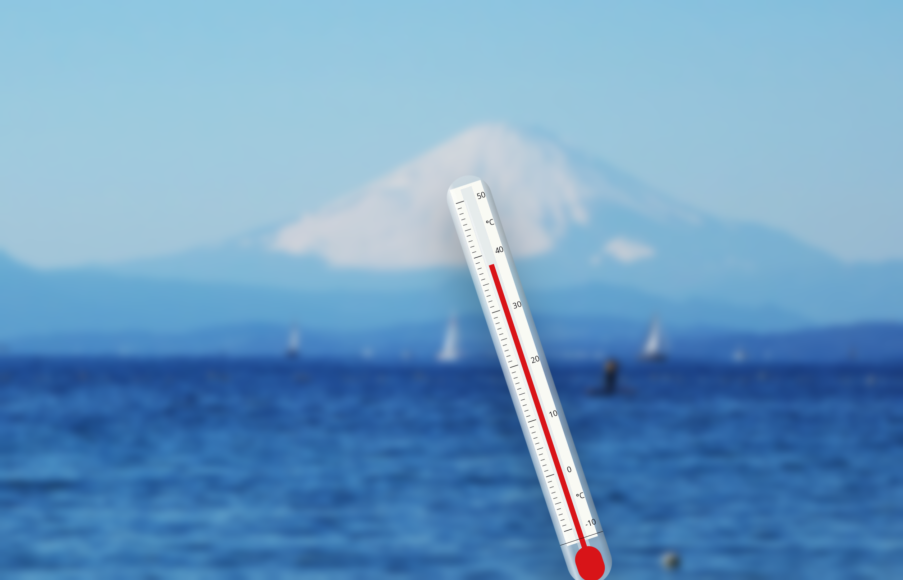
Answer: 38 °C
